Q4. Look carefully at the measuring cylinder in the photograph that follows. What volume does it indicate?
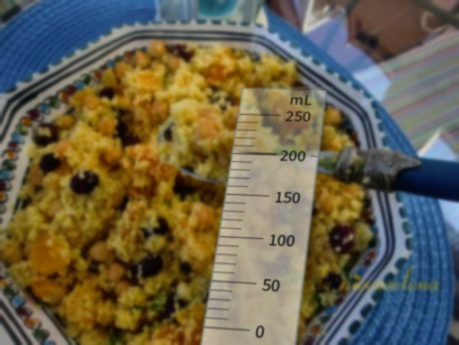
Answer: 200 mL
